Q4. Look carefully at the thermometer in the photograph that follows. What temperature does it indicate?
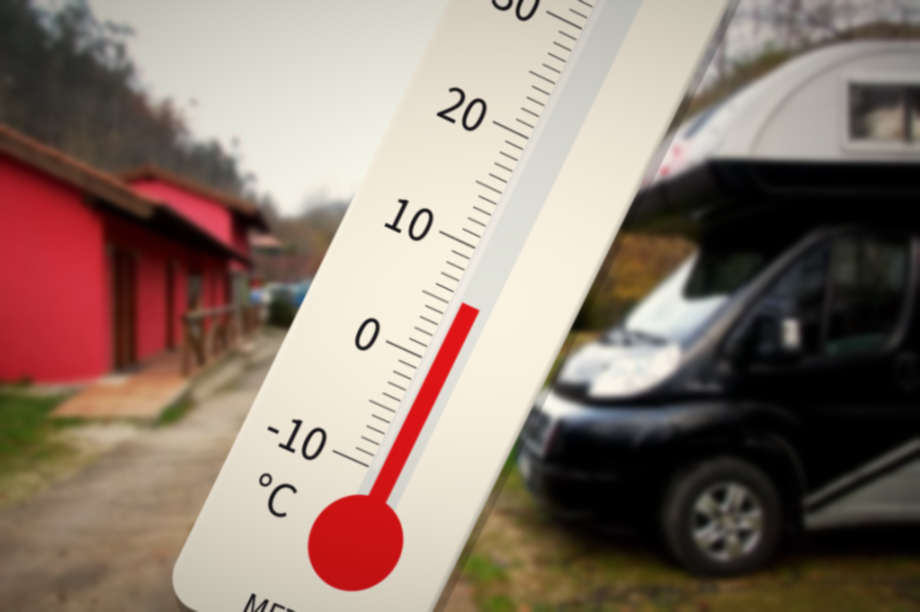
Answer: 5.5 °C
